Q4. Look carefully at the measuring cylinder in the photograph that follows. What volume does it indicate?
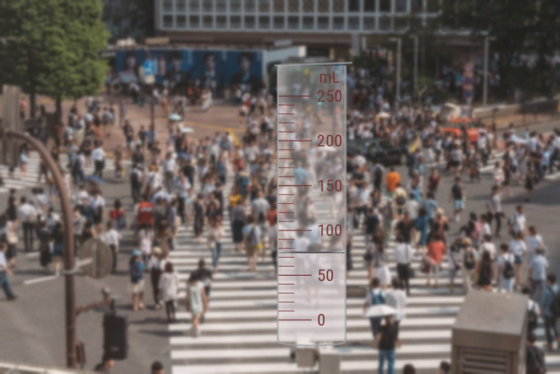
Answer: 75 mL
